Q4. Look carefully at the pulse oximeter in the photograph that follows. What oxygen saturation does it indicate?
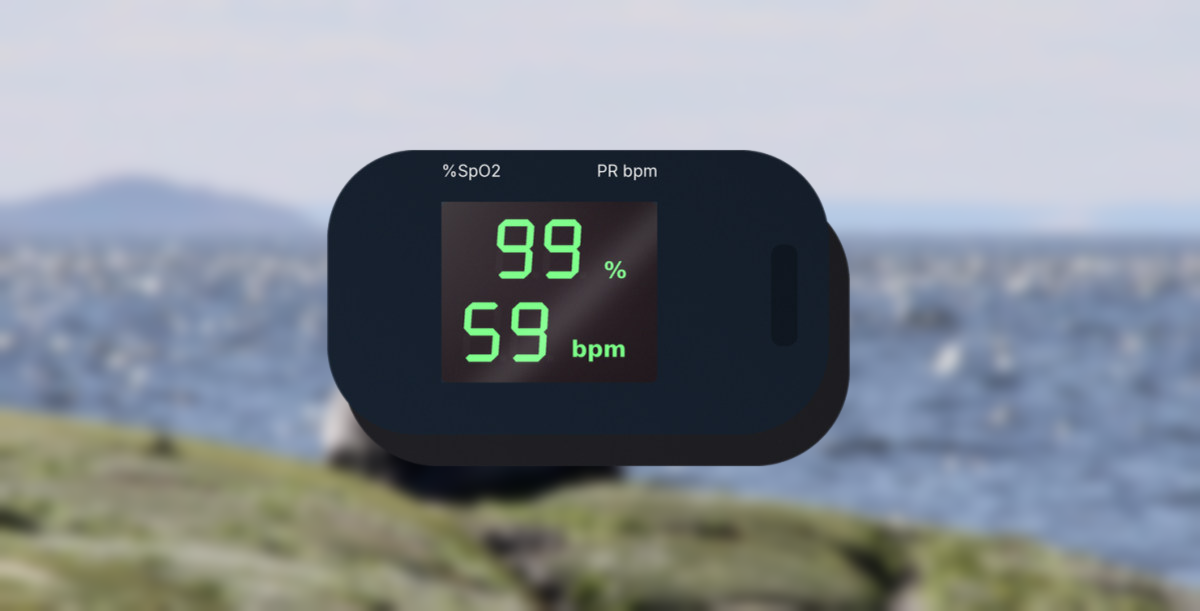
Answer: 99 %
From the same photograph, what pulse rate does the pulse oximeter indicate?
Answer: 59 bpm
